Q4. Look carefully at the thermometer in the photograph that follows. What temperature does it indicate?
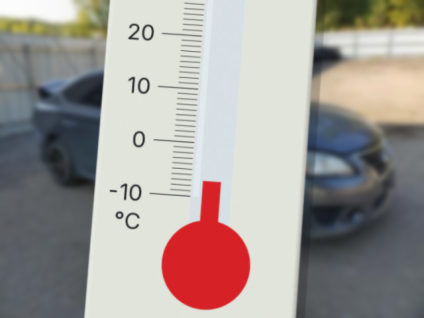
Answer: -7 °C
